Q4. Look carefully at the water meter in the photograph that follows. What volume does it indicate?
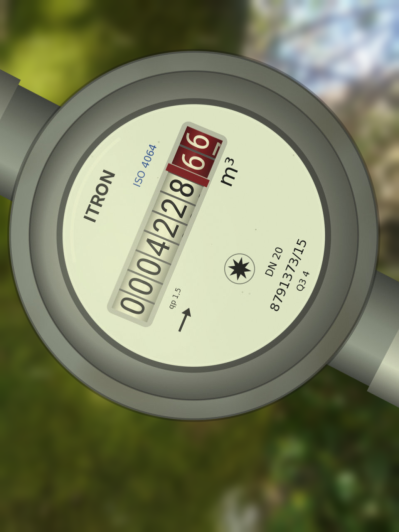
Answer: 4228.66 m³
